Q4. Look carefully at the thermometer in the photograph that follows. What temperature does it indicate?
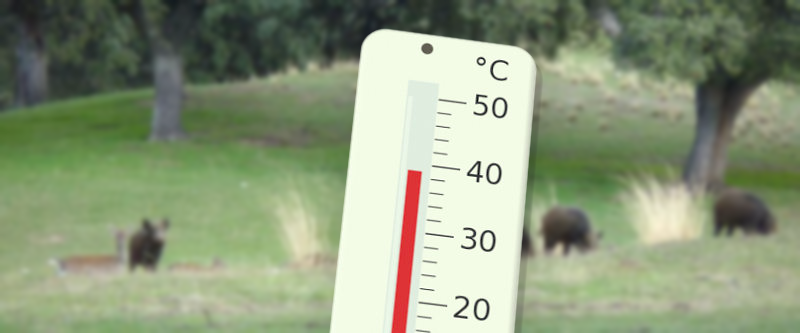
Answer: 39 °C
